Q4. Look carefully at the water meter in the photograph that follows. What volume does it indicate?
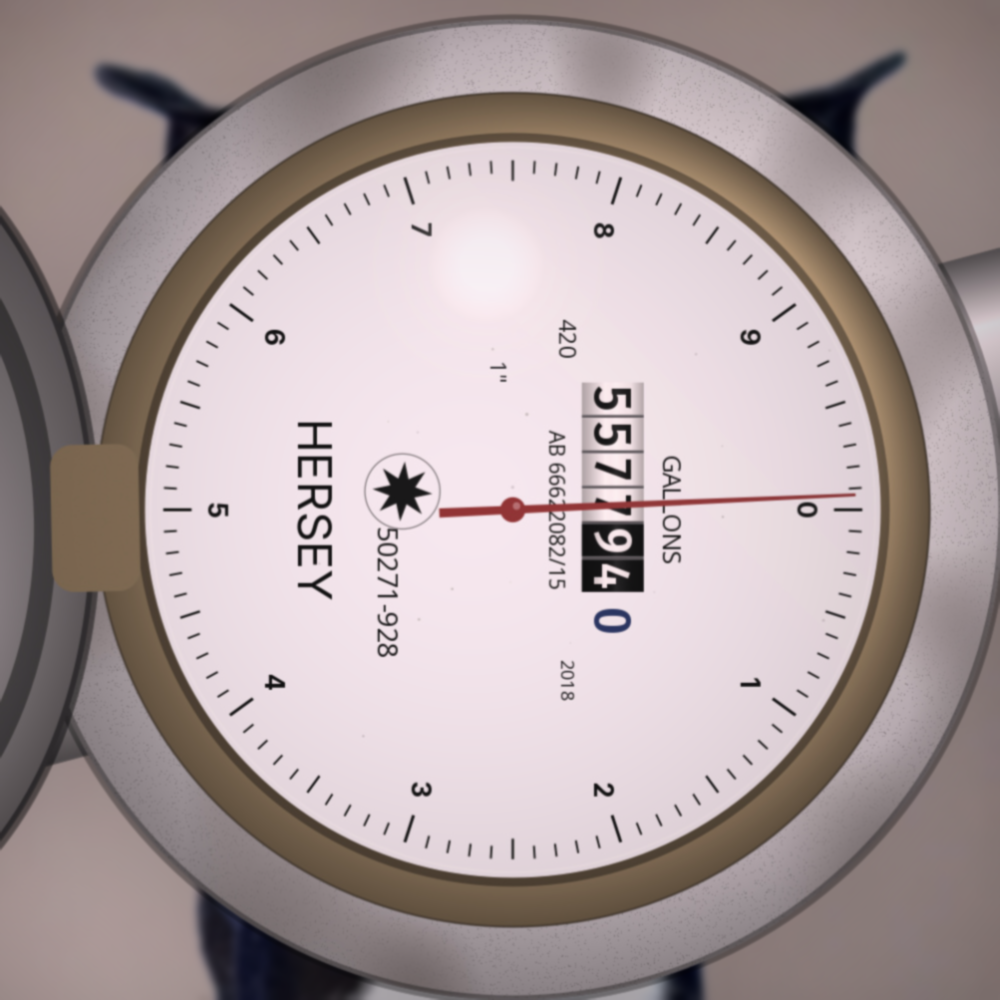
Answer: 5577939.9 gal
